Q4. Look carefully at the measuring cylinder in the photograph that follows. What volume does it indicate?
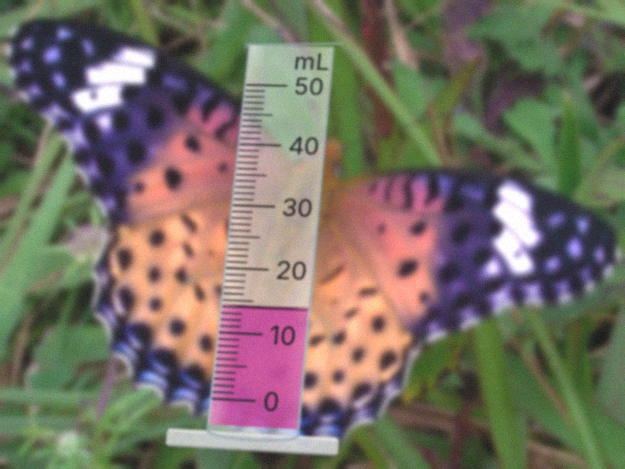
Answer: 14 mL
